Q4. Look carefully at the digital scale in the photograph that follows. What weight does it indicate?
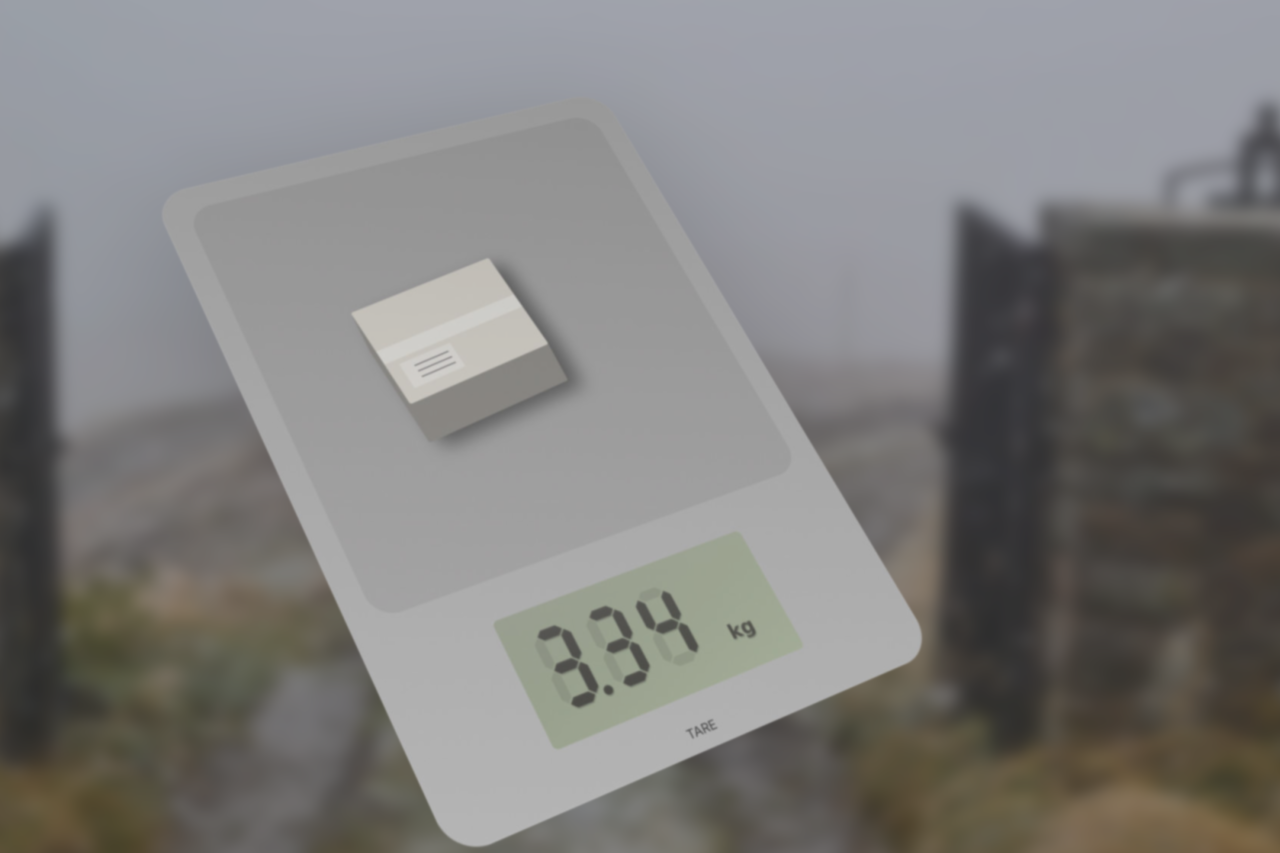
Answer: 3.34 kg
